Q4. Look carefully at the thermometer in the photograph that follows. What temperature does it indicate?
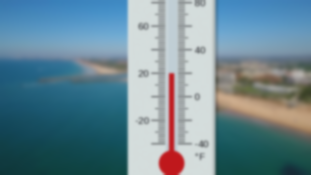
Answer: 20 °F
